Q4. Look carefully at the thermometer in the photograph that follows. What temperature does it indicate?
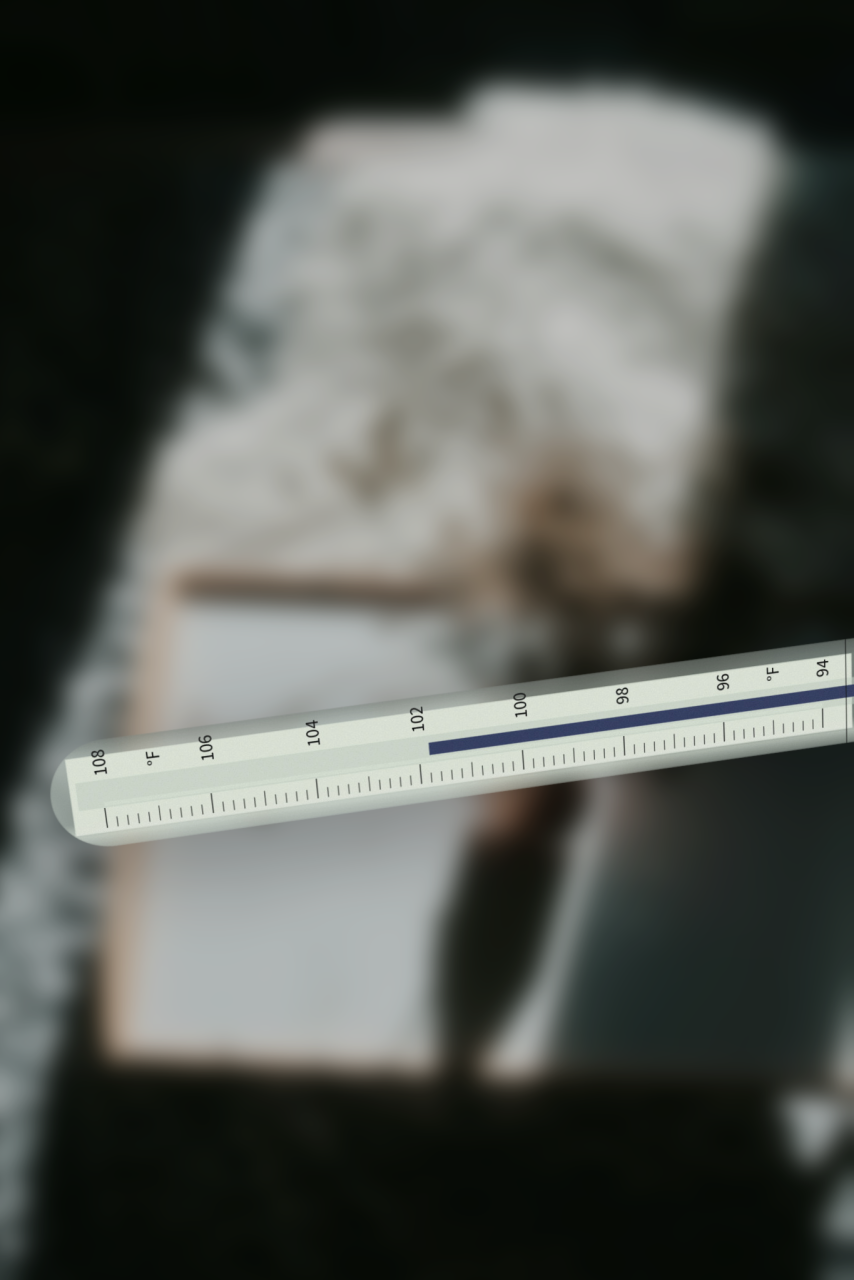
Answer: 101.8 °F
